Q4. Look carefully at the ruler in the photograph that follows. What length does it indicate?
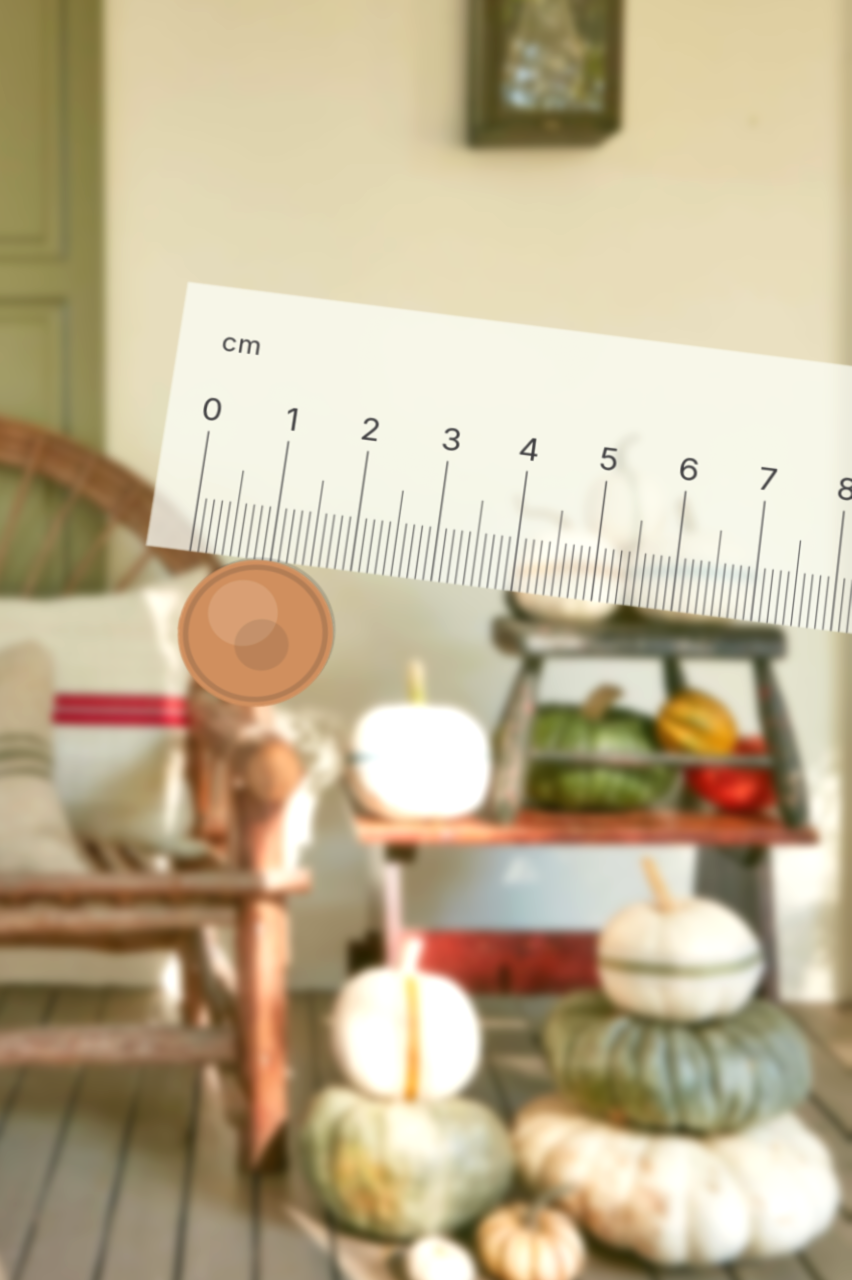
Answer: 1.9 cm
